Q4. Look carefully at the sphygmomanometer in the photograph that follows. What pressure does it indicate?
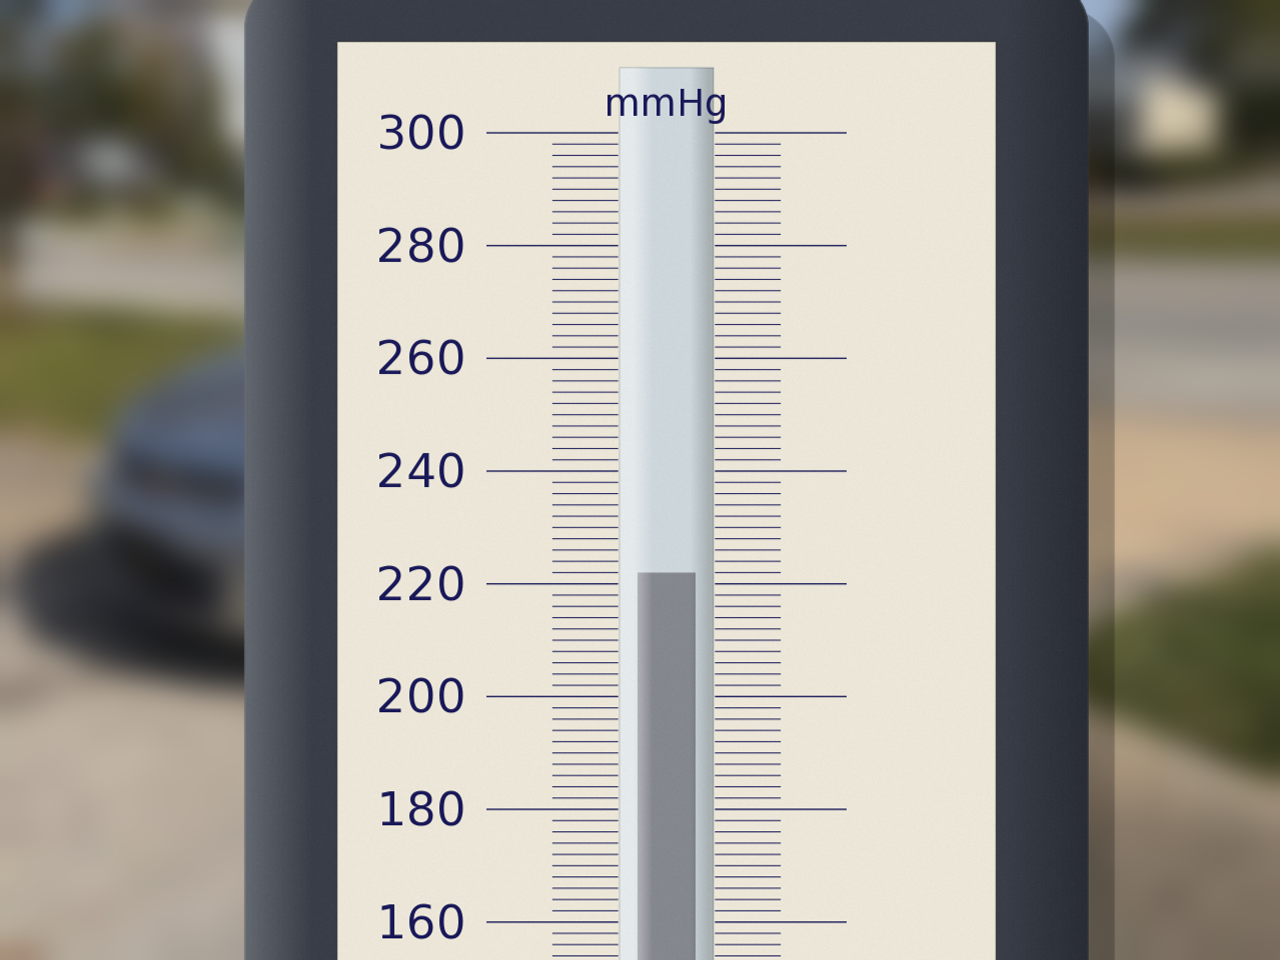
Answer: 222 mmHg
